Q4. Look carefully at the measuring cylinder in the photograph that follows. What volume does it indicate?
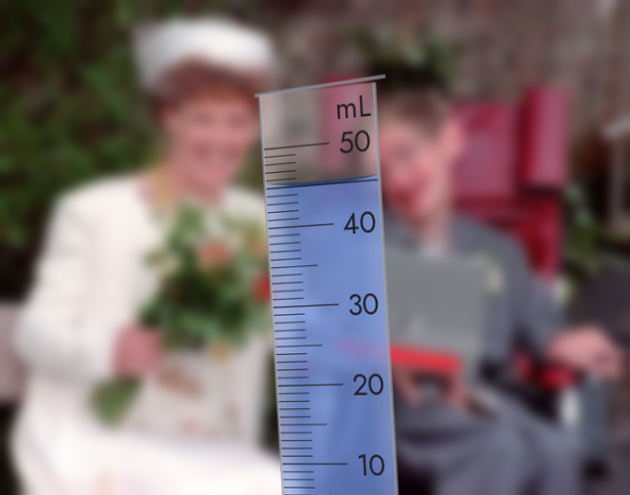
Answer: 45 mL
